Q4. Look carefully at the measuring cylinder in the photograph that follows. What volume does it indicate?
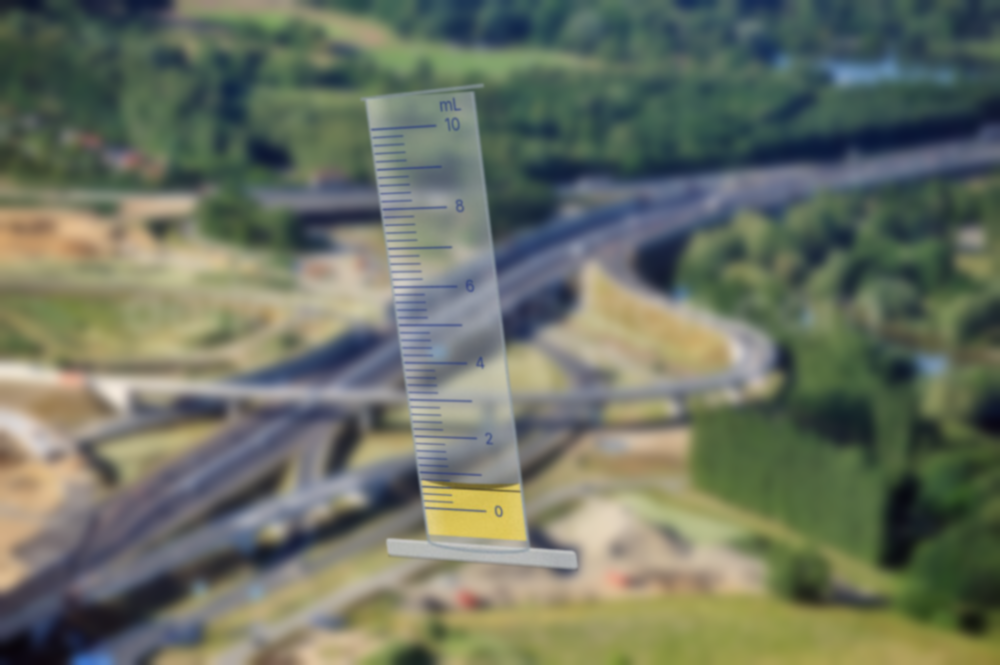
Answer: 0.6 mL
